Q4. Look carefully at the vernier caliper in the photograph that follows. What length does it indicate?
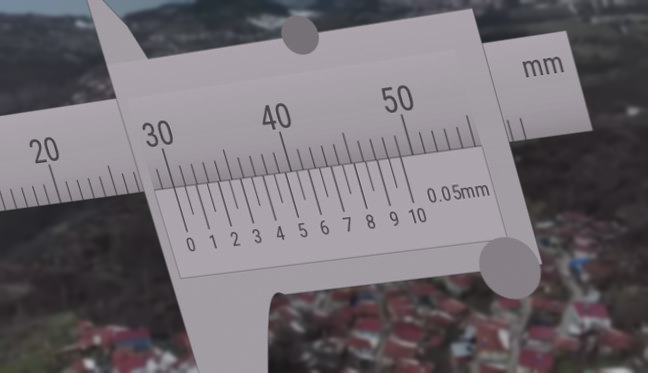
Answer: 30.0 mm
